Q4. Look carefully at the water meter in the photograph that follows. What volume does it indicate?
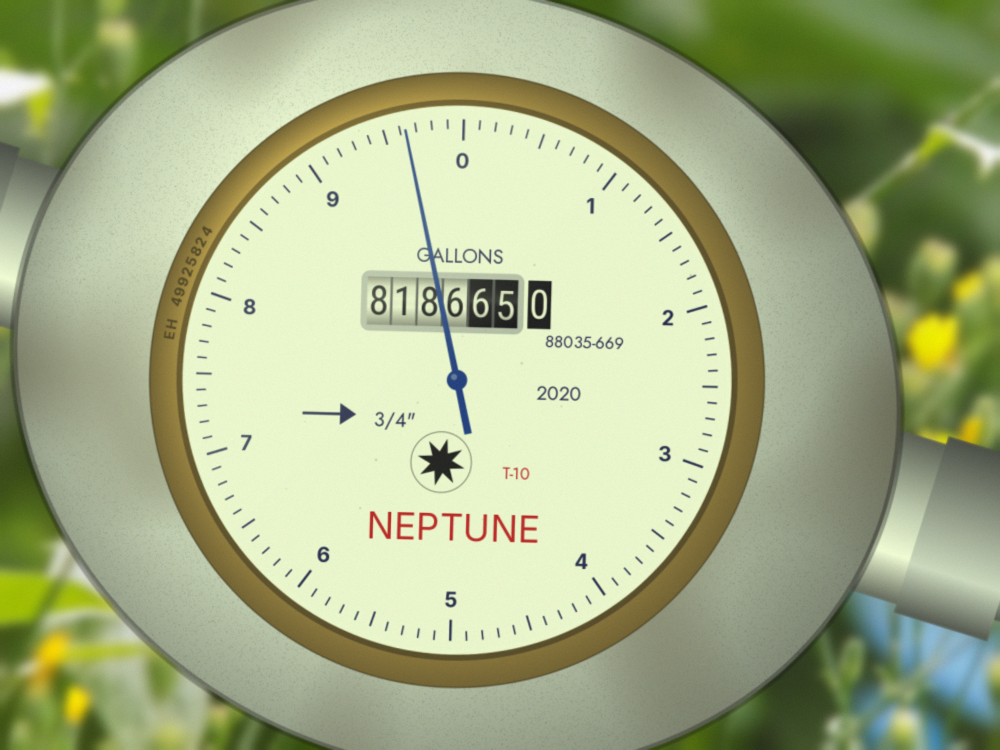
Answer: 8186649.6 gal
